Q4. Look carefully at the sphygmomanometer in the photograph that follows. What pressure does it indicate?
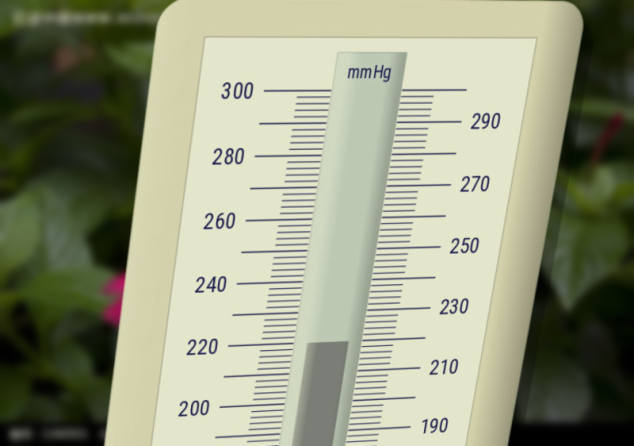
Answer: 220 mmHg
